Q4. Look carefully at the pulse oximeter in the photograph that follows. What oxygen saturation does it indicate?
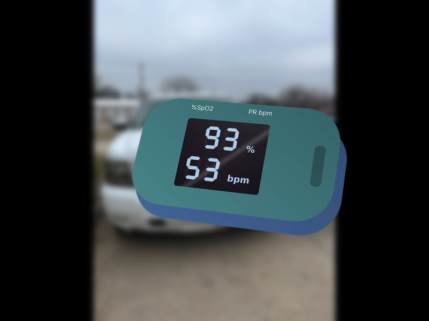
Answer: 93 %
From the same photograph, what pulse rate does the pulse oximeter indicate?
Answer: 53 bpm
